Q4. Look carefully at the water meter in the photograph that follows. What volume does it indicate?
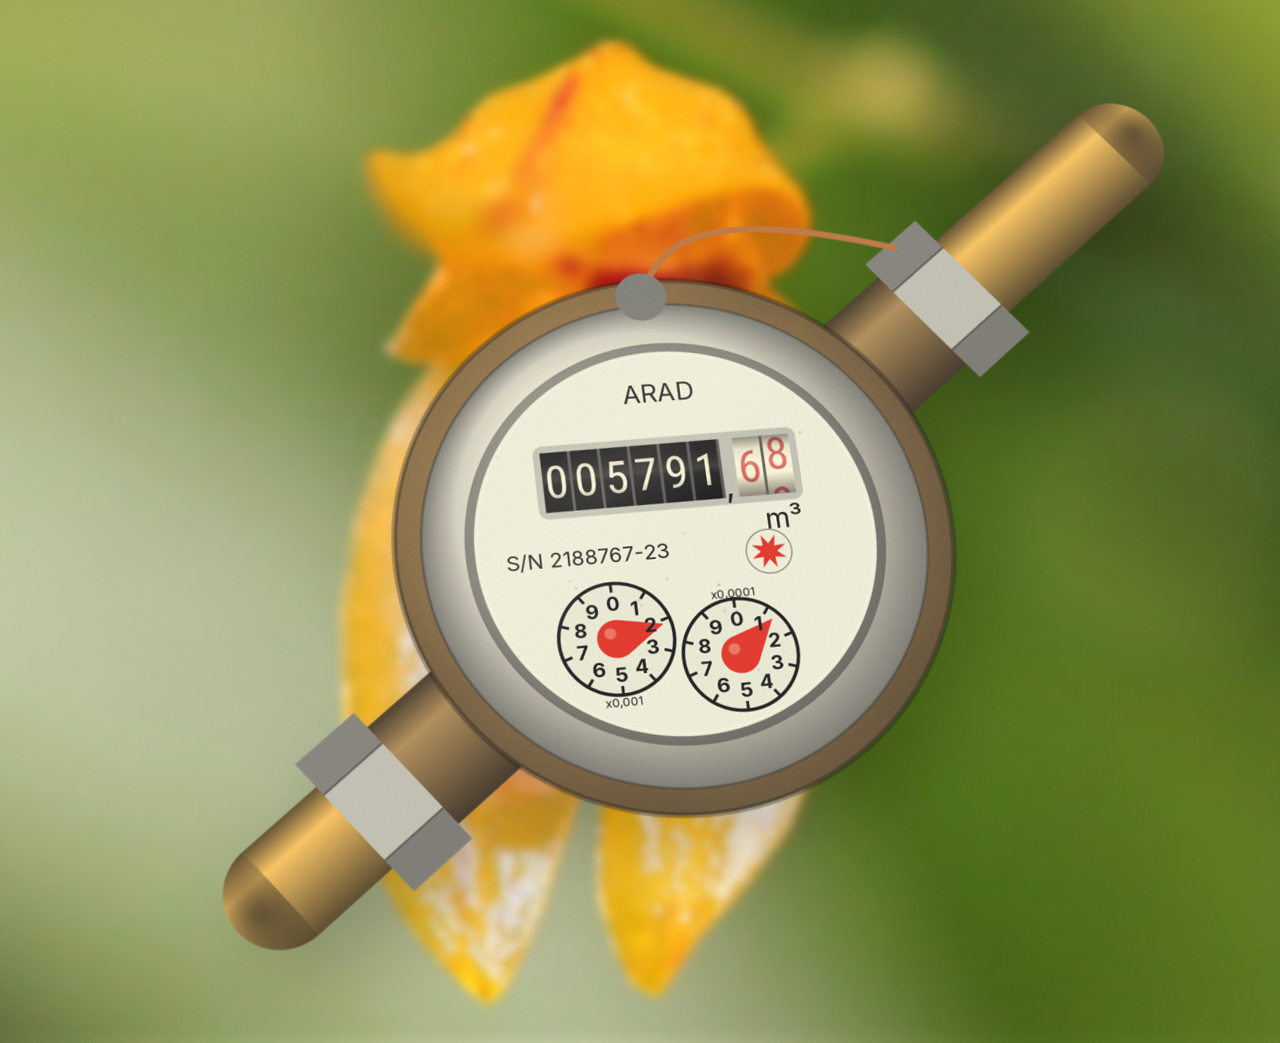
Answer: 5791.6821 m³
